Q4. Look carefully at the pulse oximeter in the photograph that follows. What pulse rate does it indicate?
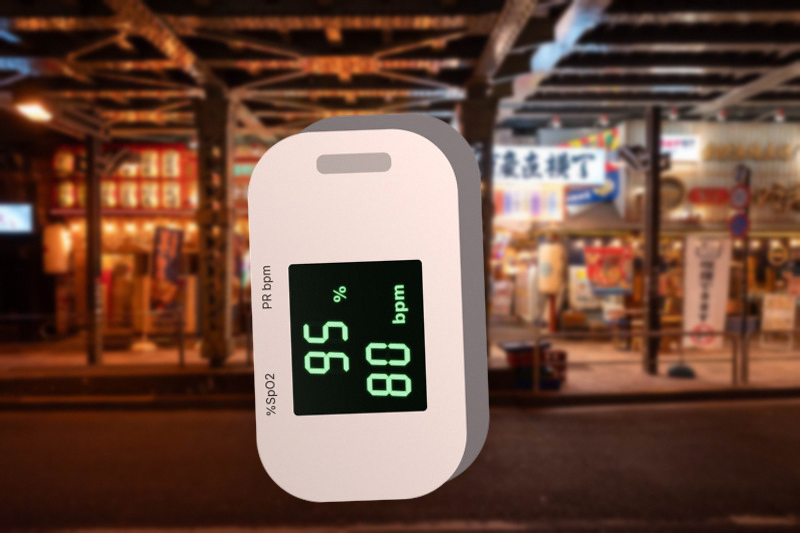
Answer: 80 bpm
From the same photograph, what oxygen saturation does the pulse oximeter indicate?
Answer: 95 %
